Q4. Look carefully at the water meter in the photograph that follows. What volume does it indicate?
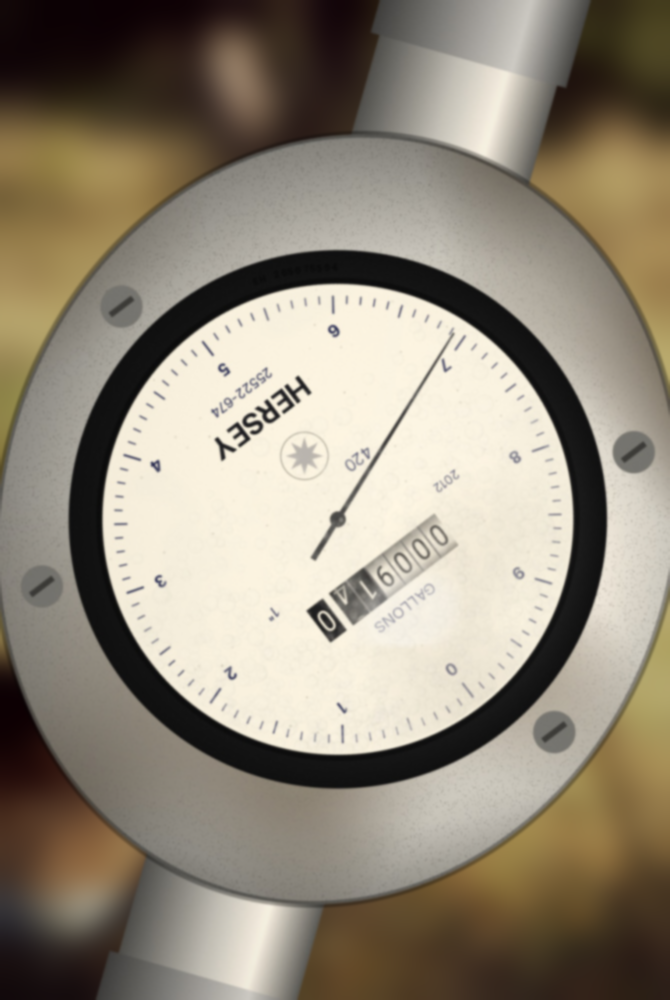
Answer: 9136.9 gal
